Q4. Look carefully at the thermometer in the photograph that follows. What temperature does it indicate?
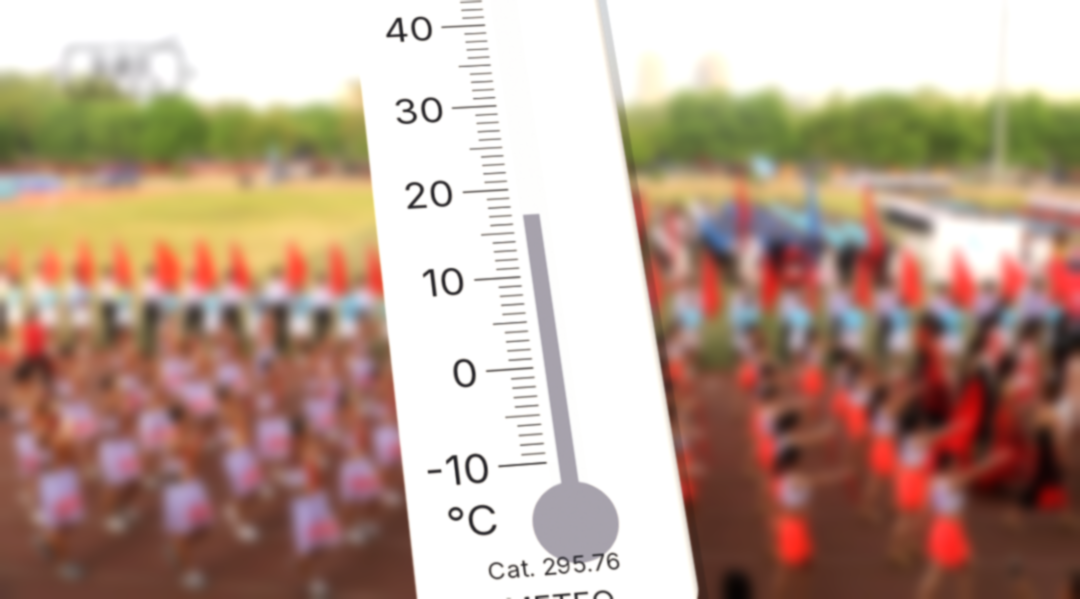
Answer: 17 °C
